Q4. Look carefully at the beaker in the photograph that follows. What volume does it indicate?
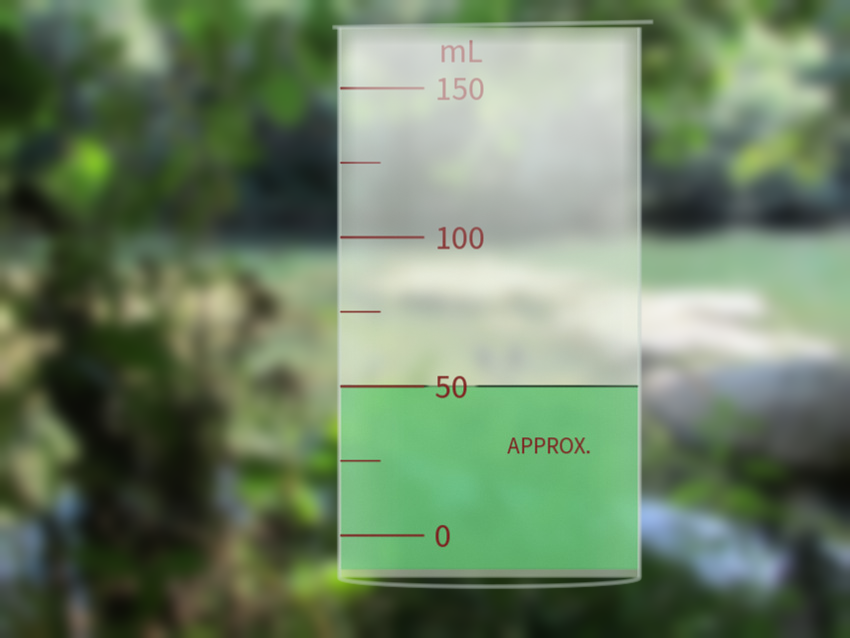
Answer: 50 mL
